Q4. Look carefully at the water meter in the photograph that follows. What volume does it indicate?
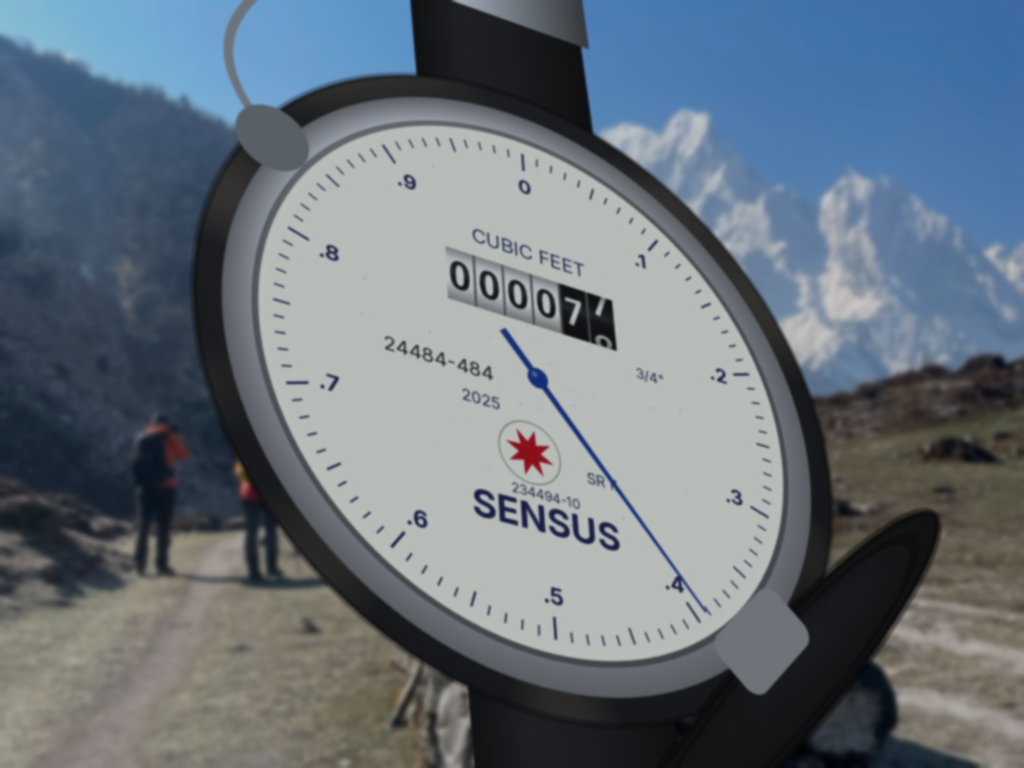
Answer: 77.39 ft³
